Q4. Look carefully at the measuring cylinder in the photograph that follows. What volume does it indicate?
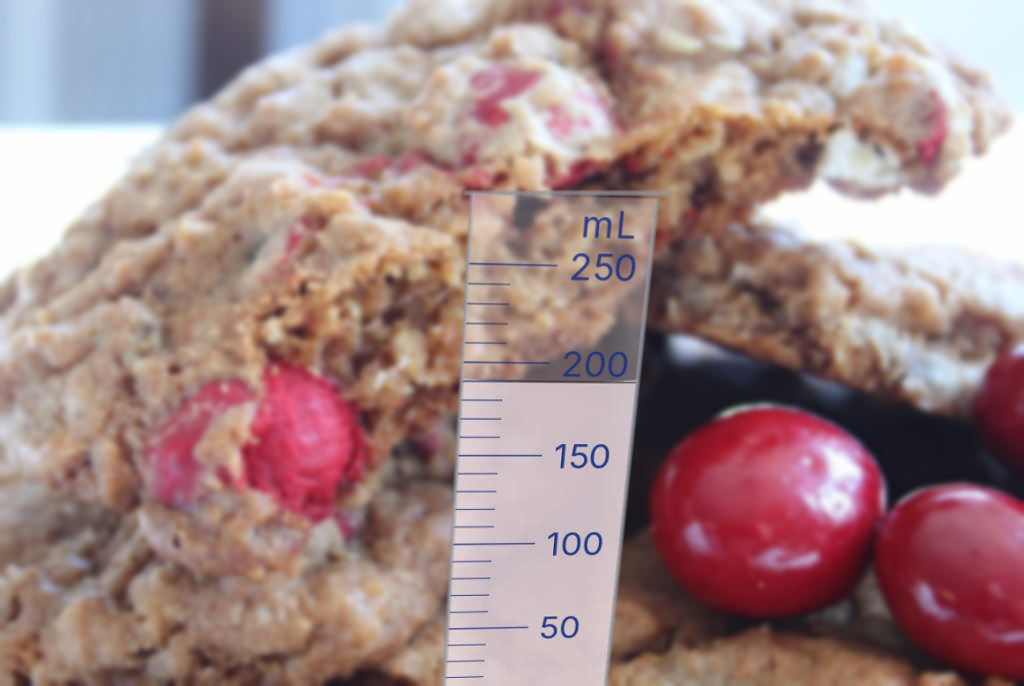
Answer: 190 mL
